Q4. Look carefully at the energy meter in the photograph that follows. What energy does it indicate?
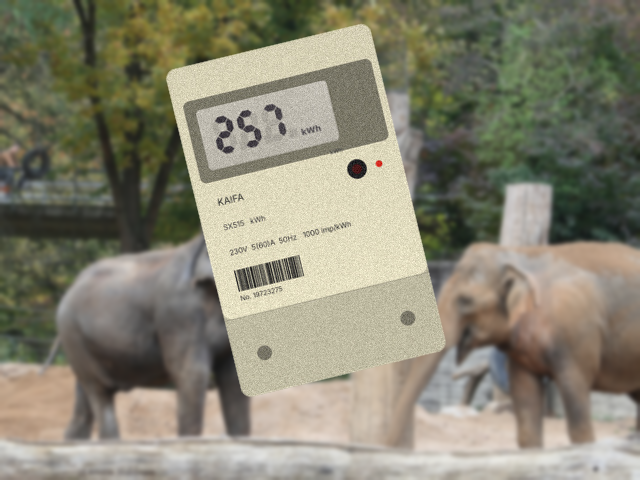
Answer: 257 kWh
